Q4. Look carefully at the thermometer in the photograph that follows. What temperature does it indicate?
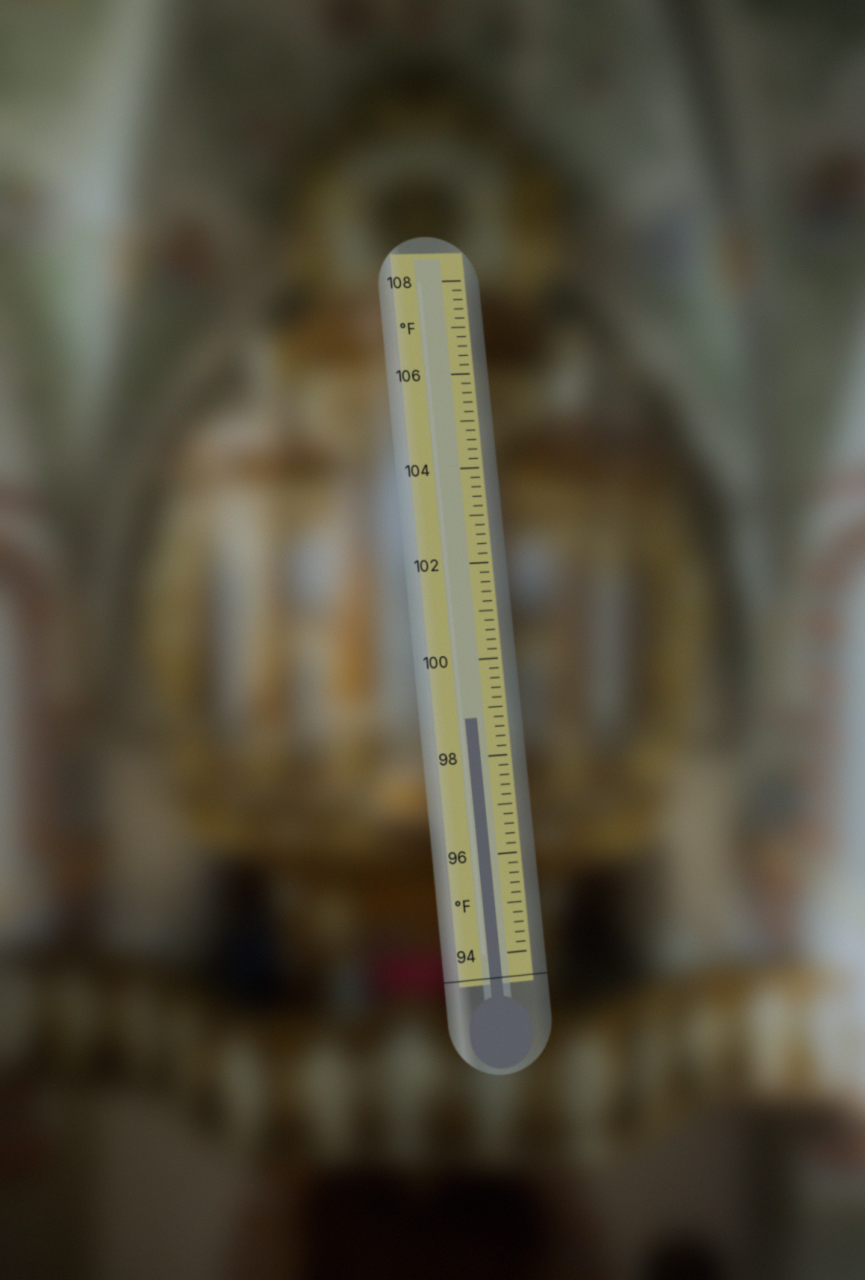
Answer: 98.8 °F
